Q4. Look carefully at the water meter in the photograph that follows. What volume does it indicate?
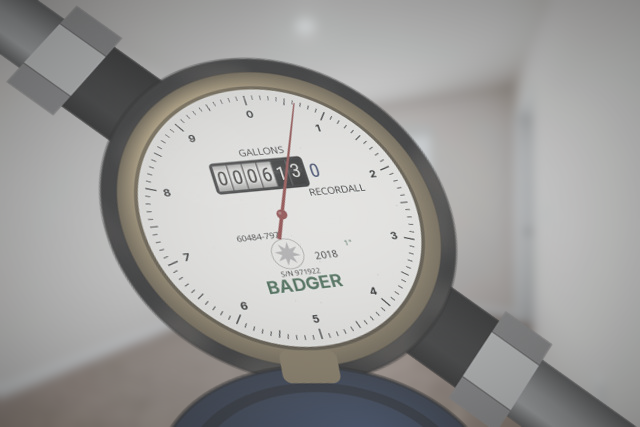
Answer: 6130.6 gal
